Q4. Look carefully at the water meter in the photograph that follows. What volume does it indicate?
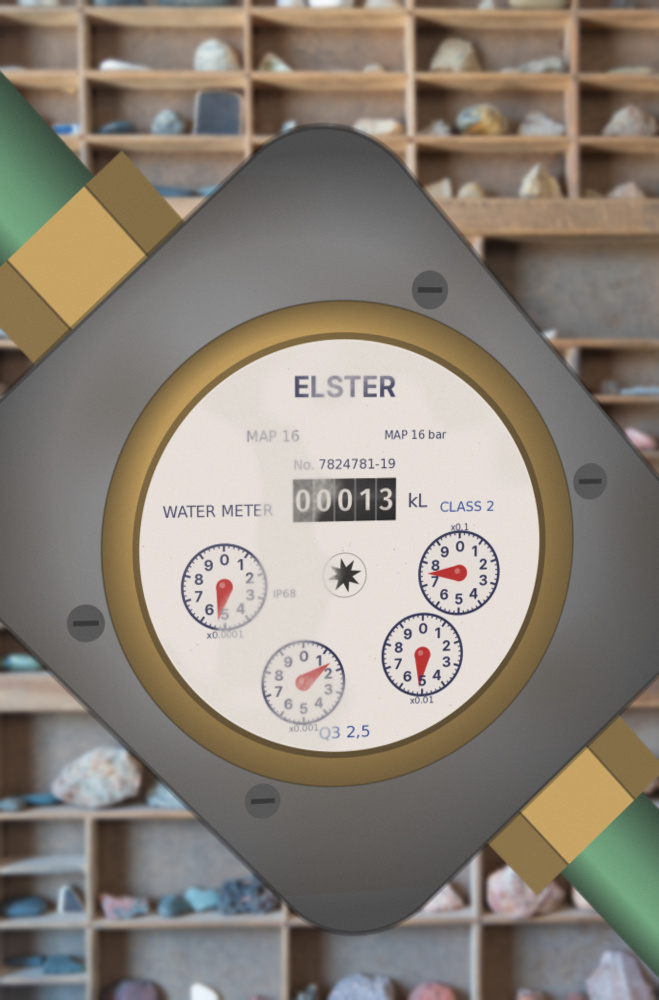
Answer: 13.7515 kL
